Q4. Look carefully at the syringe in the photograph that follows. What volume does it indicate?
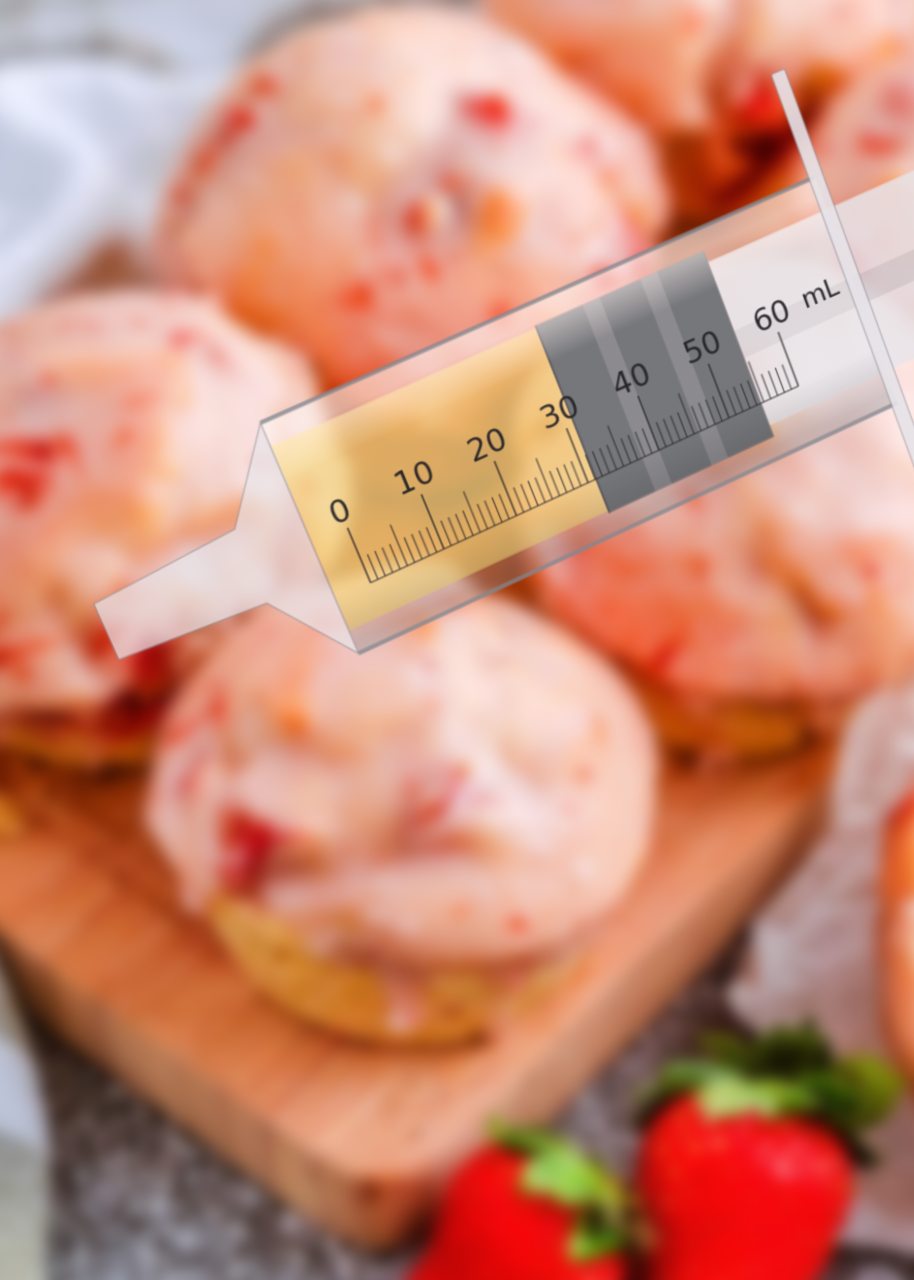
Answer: 31 mL
